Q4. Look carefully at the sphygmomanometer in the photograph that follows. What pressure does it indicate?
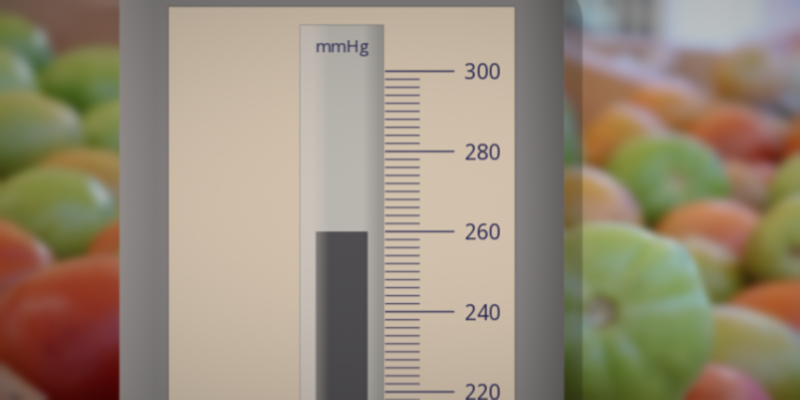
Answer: 260 mmHg
